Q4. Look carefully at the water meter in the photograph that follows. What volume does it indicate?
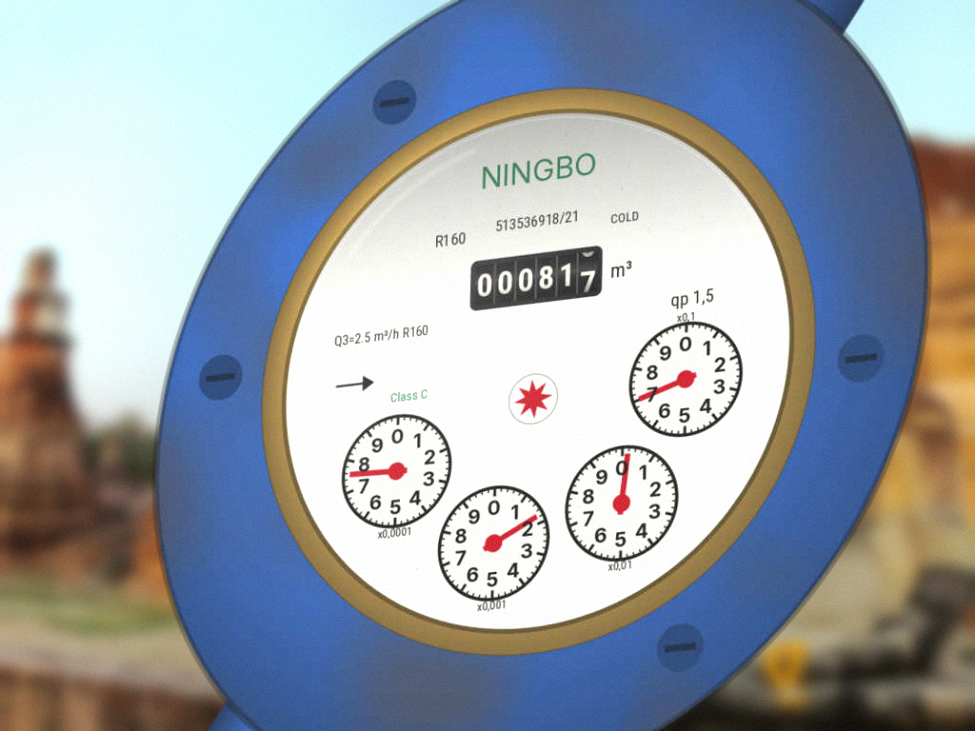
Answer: 816.7017 m³
